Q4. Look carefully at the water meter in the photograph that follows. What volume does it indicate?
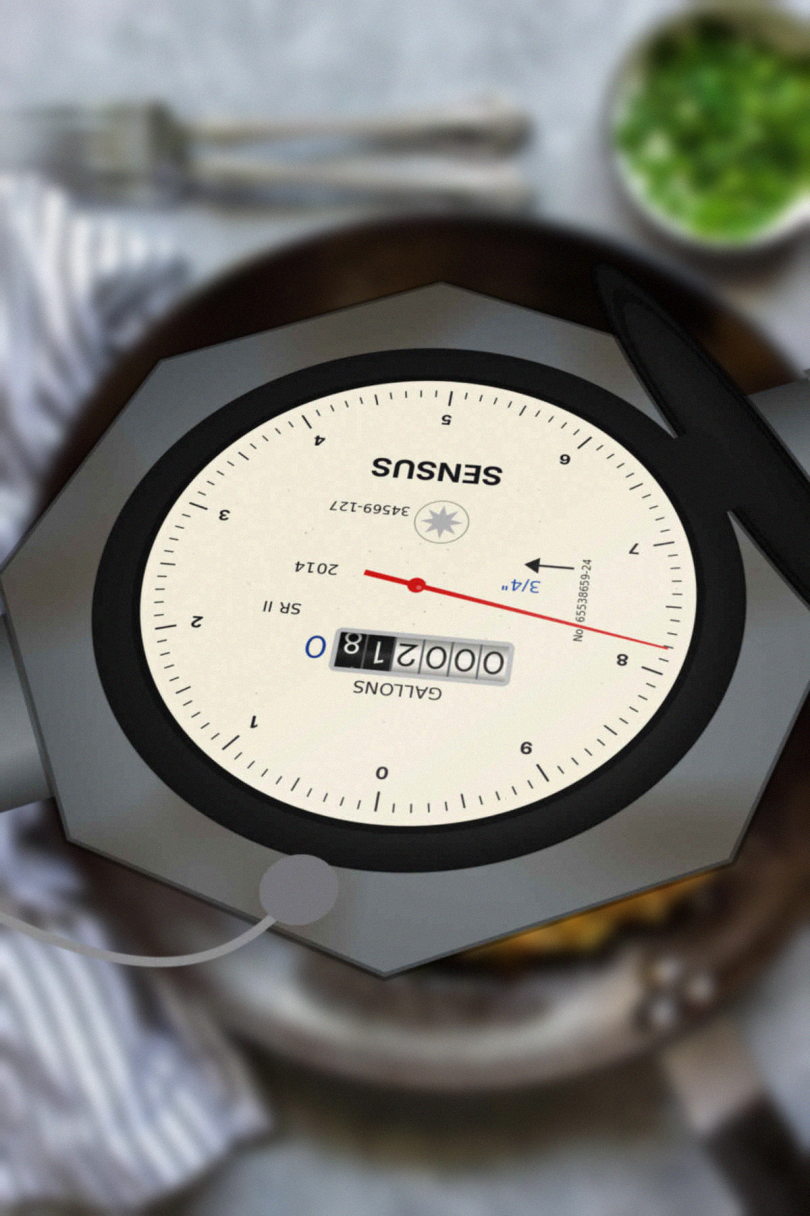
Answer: 2177.8 gal
